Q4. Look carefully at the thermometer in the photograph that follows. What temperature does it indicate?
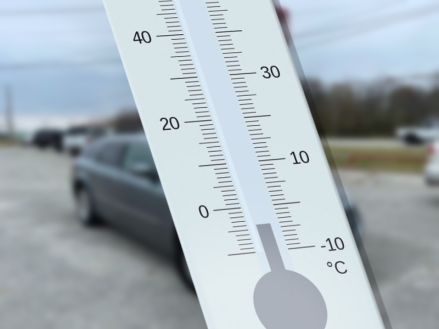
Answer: -4 °C
